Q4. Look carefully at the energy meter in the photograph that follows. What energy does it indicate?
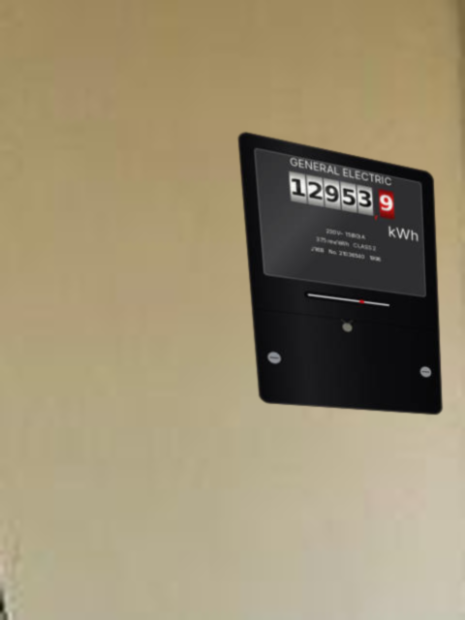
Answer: 12953.9 kWh
